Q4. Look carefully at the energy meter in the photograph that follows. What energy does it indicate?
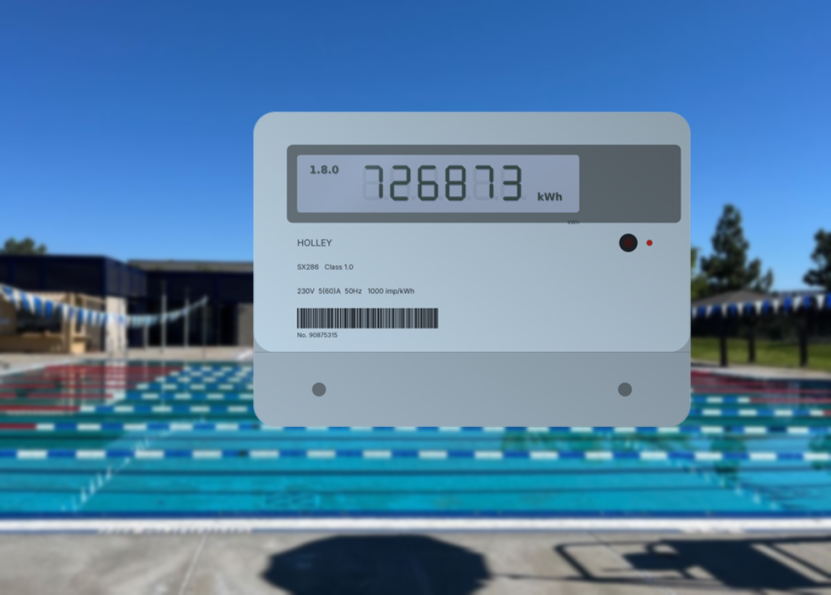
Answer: 726873 kWh
